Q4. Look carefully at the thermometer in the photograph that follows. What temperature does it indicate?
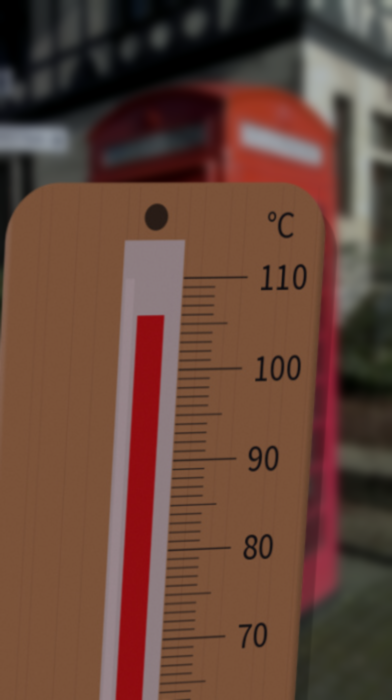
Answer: 106 °C
